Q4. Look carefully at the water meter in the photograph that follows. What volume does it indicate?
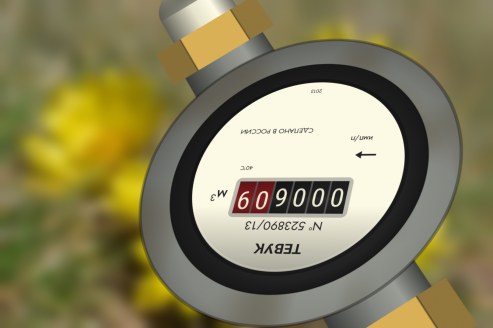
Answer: 6.09 m³
